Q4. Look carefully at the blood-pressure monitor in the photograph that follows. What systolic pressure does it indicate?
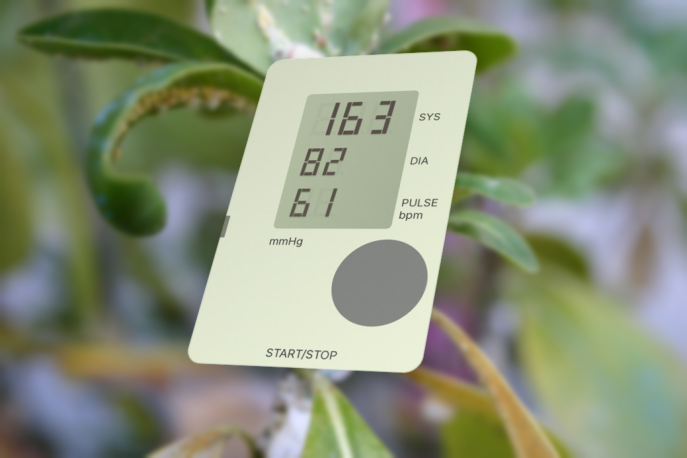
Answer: 163 mmHg
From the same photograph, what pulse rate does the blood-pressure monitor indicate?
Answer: 61 bpm
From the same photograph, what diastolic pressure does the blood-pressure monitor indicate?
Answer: 82 mmHg
